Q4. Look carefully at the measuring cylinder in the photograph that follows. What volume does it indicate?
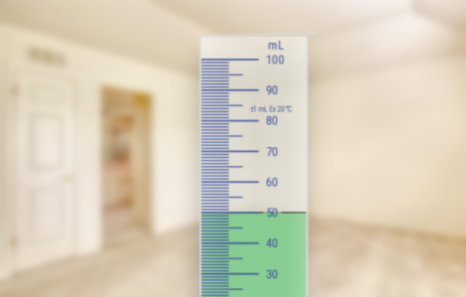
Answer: 50 mL
